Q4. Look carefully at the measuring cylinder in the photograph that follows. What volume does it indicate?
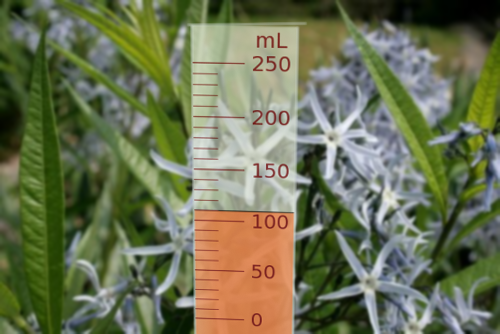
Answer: 110 mL
